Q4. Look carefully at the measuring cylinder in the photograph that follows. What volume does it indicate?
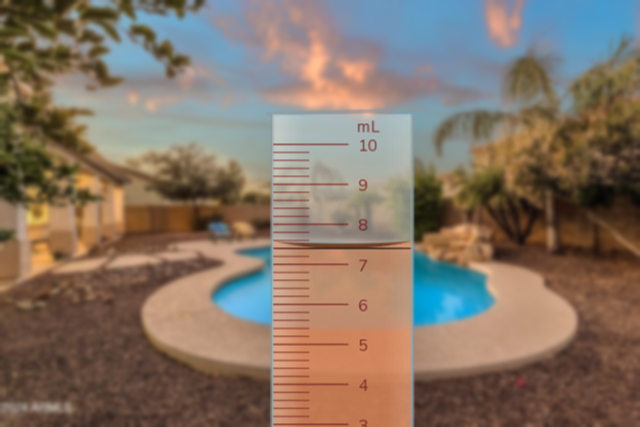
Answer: 7.4 mL
